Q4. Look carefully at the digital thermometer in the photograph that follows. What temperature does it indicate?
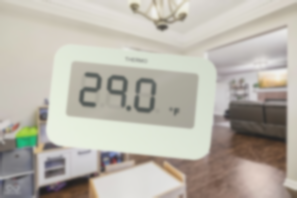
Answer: 29.0 °F
